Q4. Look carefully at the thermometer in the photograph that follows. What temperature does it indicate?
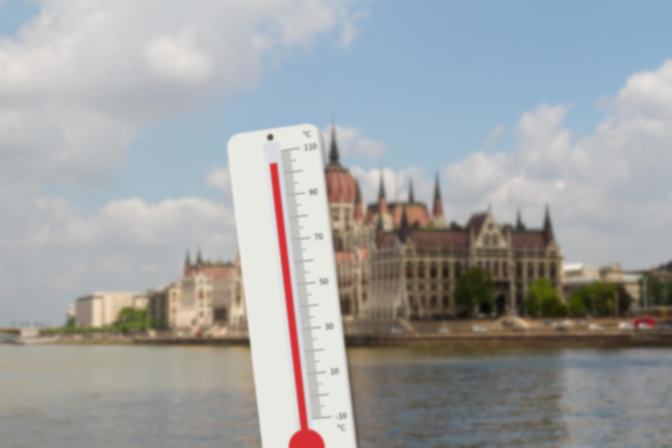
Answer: 105 °C
